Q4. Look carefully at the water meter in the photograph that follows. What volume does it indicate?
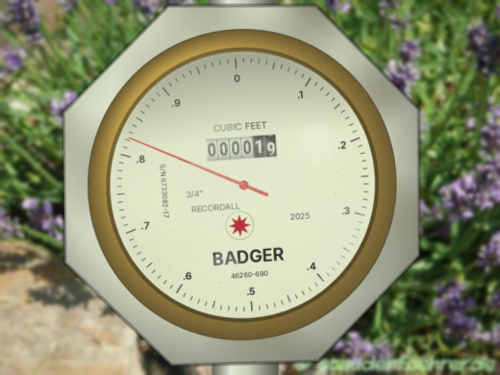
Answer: 18.82 ft³
